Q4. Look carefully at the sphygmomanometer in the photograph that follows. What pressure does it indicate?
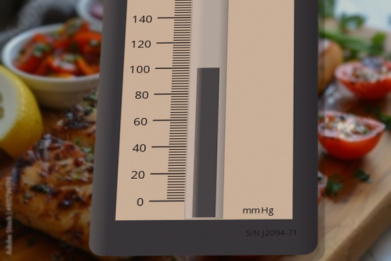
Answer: 100 mmHg
